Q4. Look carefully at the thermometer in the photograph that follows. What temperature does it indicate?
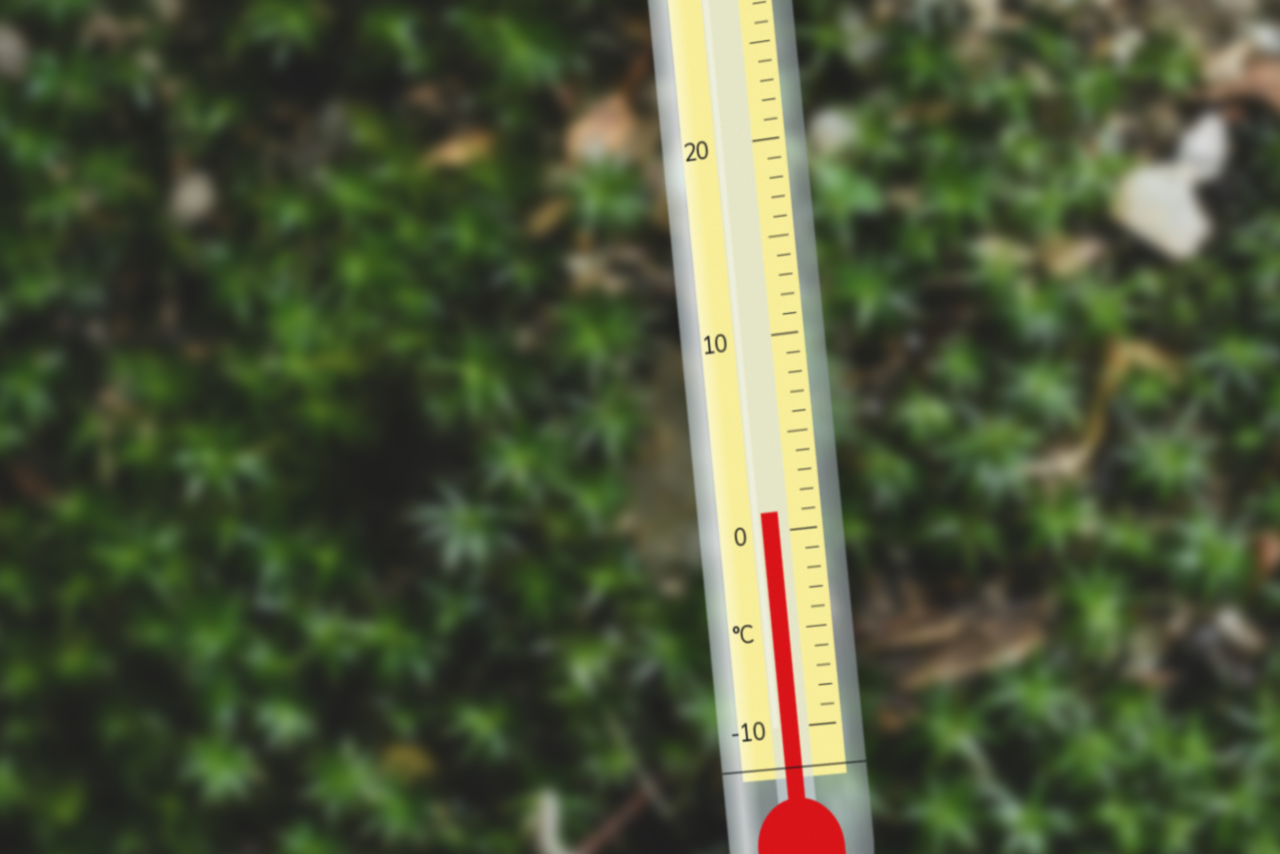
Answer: 1 °C
